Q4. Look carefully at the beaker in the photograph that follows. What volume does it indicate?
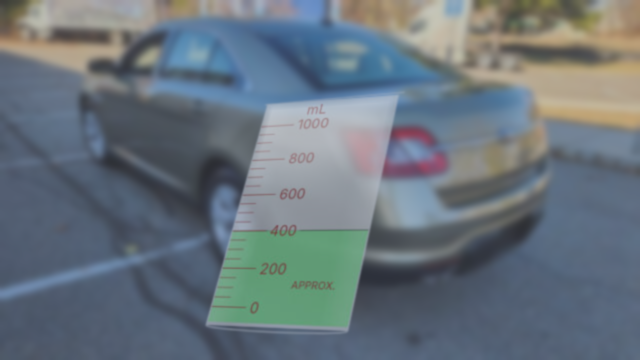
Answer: 400 mL
